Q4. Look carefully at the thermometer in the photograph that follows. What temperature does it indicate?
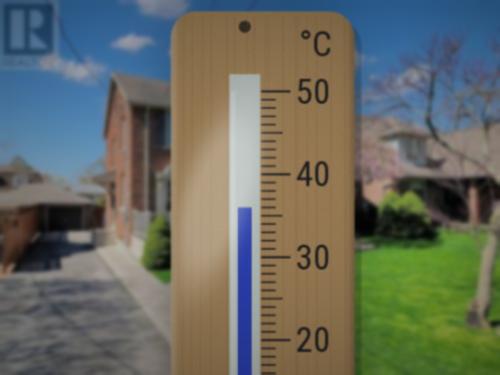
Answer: 36 °C
